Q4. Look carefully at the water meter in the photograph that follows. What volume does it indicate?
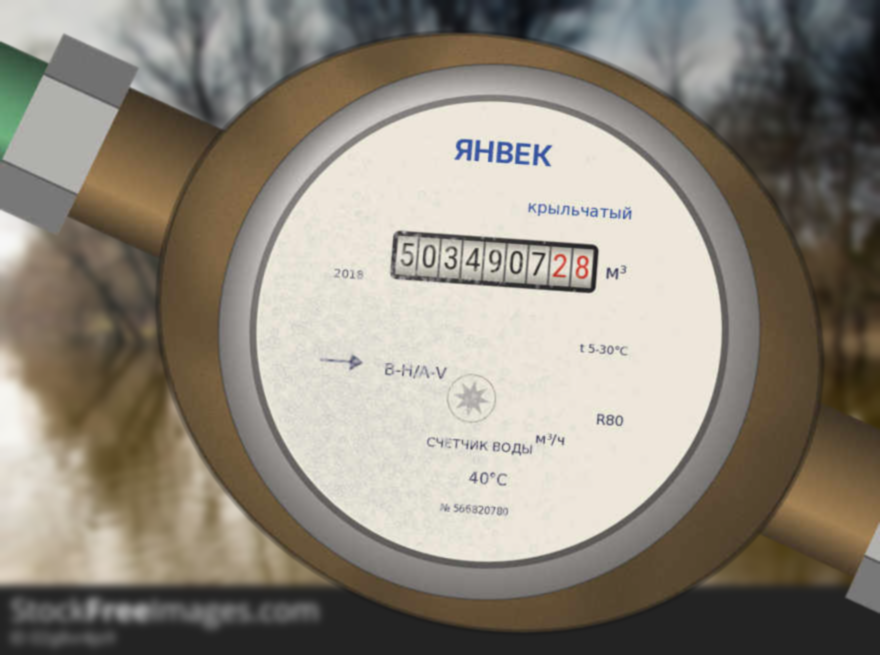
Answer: 5034907.28 m³
